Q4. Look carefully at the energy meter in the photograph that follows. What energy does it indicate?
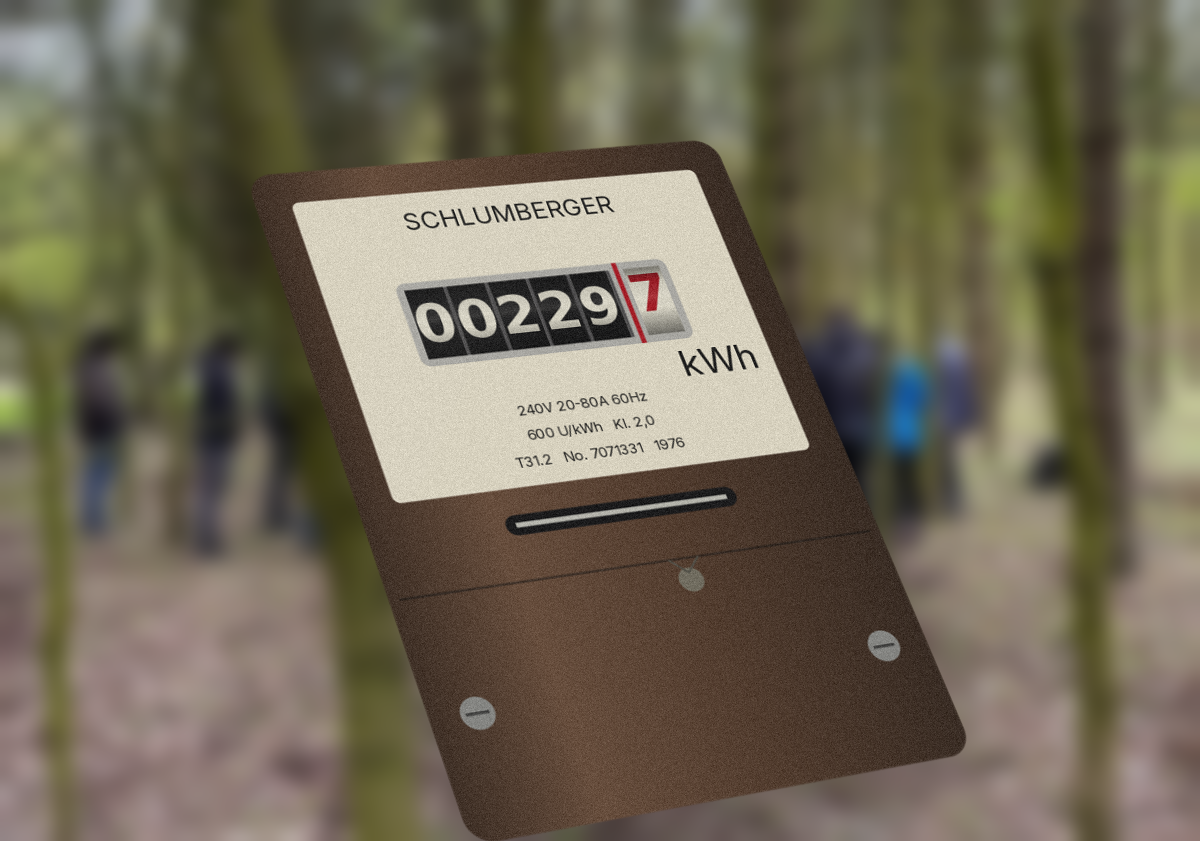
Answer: 229.7 kWh
